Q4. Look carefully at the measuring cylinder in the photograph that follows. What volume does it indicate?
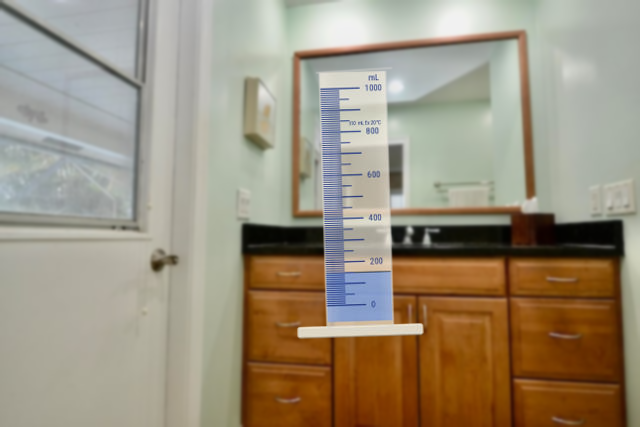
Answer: 150 mL
